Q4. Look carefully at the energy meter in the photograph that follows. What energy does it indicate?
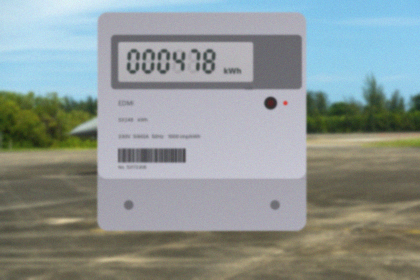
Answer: 478 kWh
